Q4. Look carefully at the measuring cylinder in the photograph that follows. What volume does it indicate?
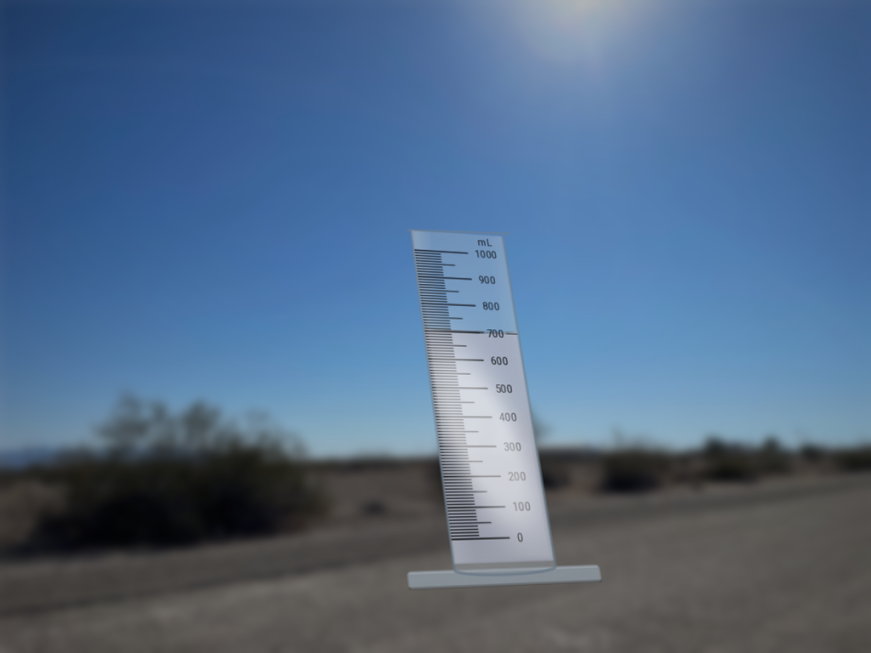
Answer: 700 mL
